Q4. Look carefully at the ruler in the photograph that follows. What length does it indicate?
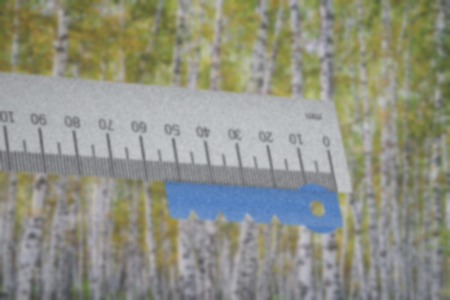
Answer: 55 mm
